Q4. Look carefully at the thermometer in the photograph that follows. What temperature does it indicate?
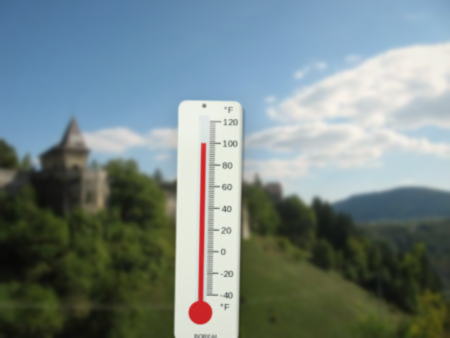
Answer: 100 °F
